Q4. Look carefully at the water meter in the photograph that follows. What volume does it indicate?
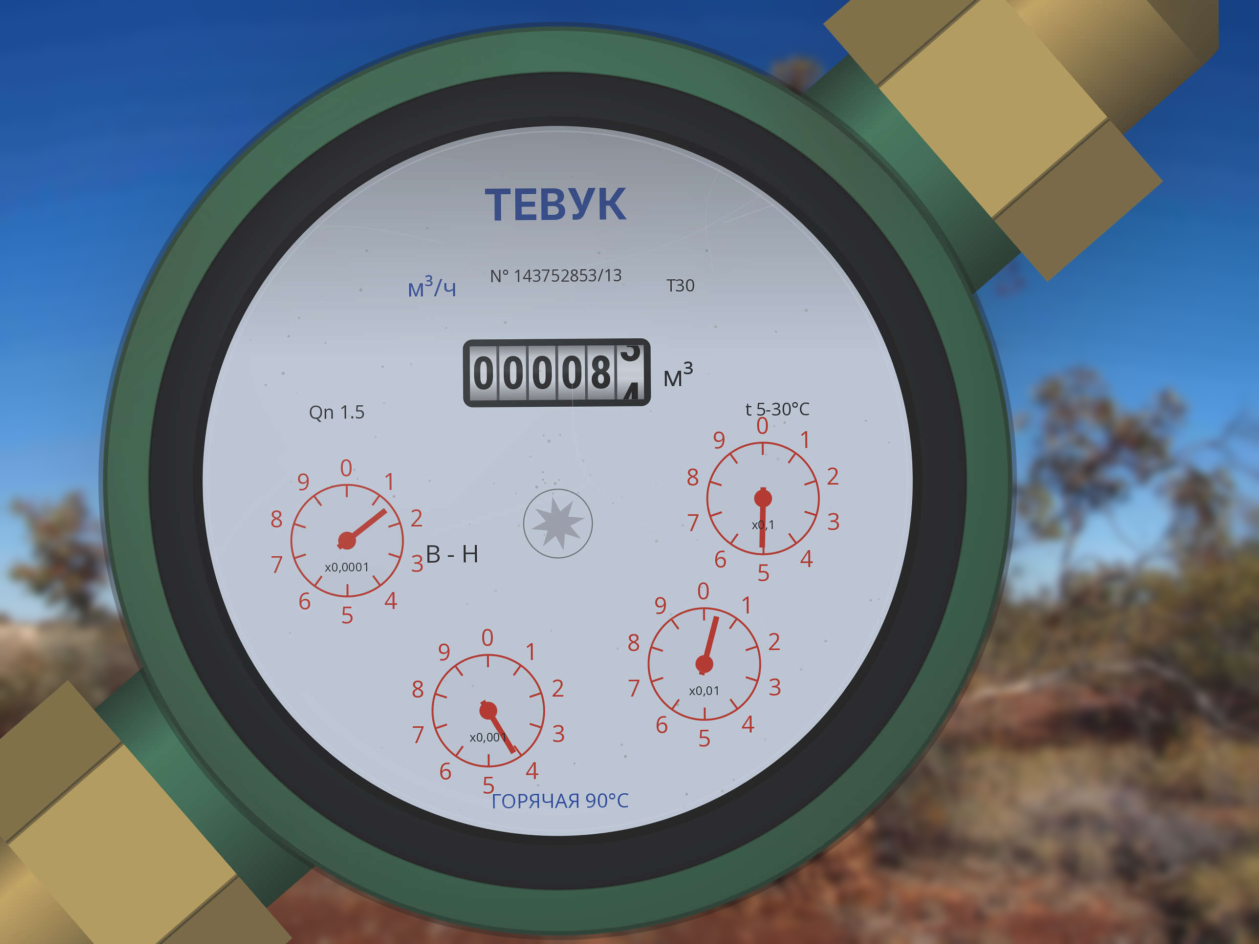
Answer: 83.5041 m³
